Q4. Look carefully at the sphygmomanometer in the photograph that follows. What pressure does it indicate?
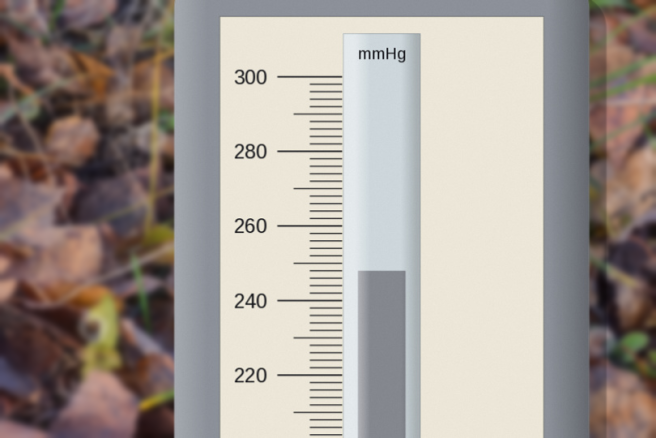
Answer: 248 mmHg
